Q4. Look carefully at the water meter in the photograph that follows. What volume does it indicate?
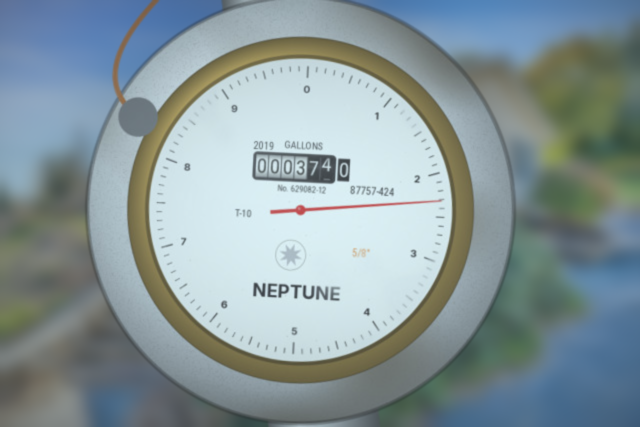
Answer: 3742.3 gal
